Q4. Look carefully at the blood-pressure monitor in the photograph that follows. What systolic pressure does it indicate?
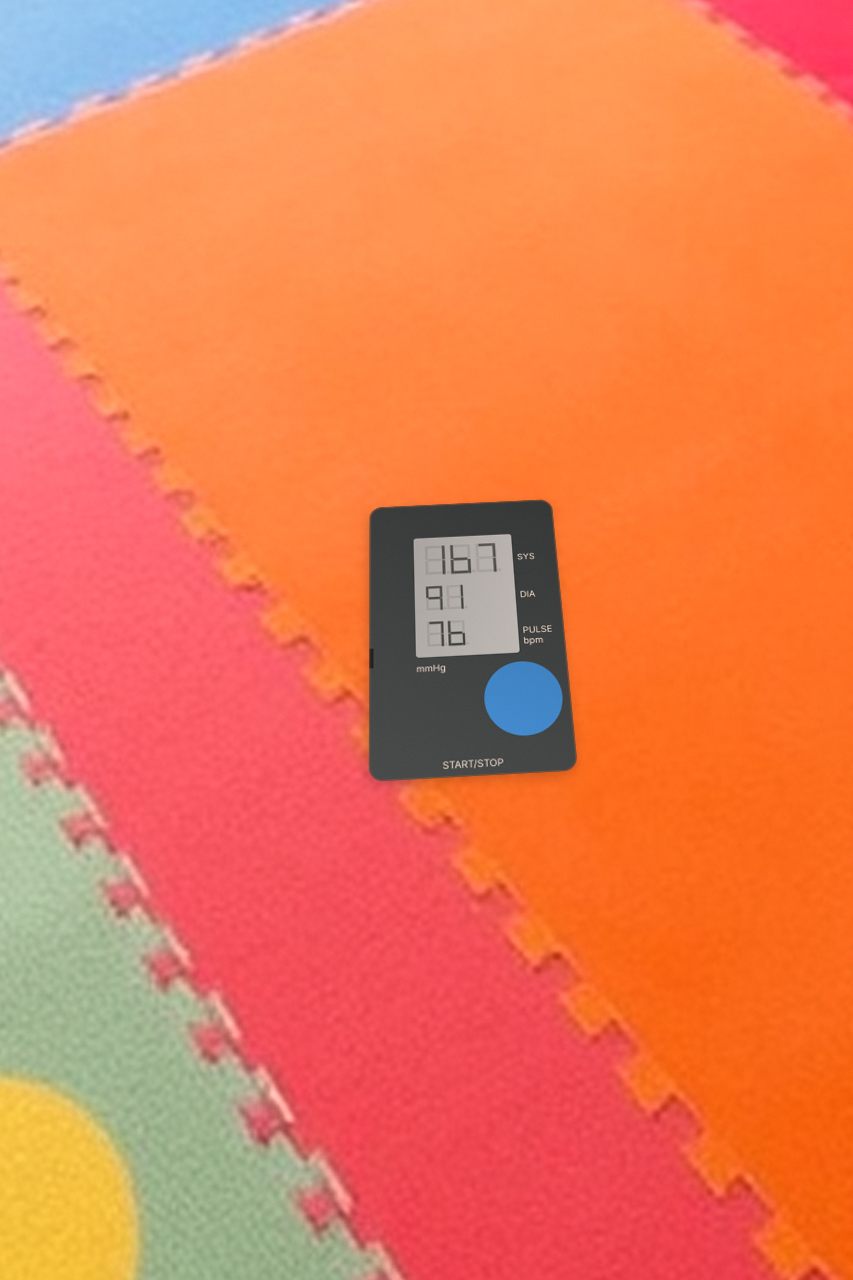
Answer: 167 mmHg
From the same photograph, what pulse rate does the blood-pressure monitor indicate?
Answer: 76 bpm
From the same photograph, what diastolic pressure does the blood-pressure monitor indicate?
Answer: 91 mmHg
